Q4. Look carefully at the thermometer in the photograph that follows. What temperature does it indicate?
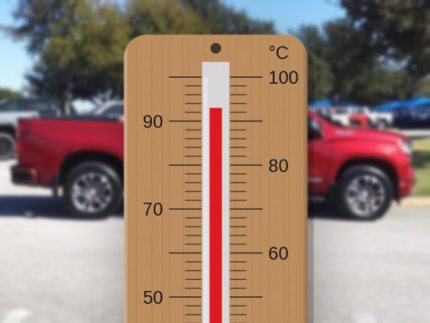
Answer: 93 °C
